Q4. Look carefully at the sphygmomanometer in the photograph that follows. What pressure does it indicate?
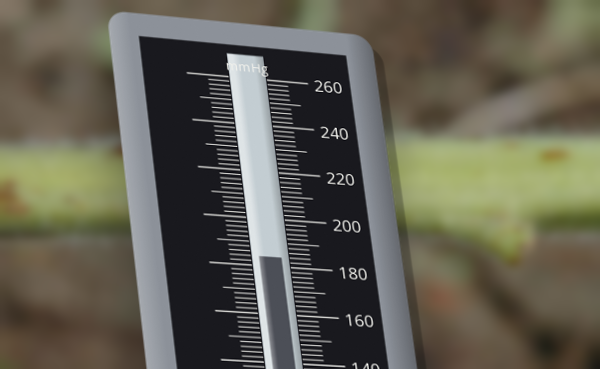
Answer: 184 mmHg
